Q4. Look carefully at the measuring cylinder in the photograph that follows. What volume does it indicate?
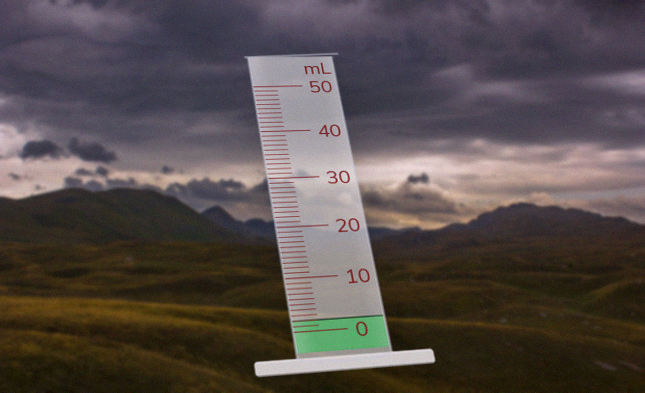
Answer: 2 mL
